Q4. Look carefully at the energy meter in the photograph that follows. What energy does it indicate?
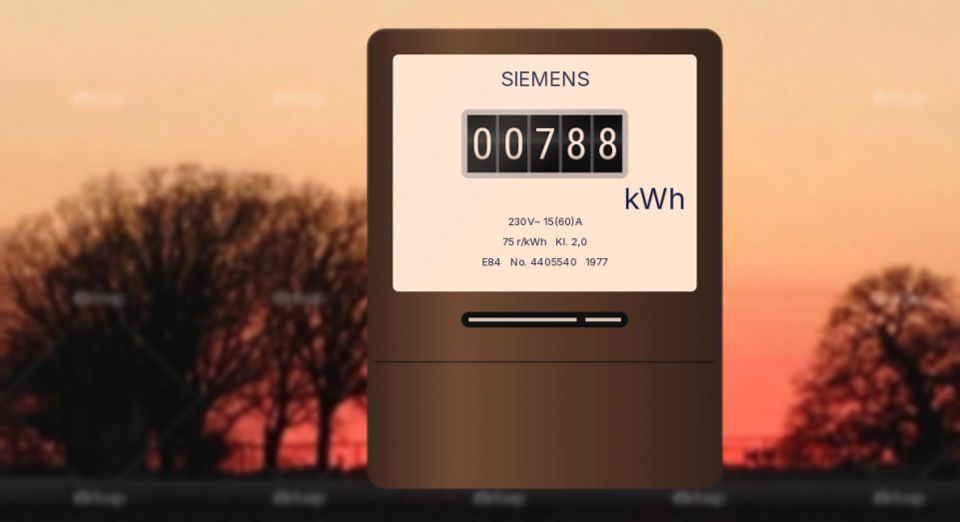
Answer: 788 kWh
